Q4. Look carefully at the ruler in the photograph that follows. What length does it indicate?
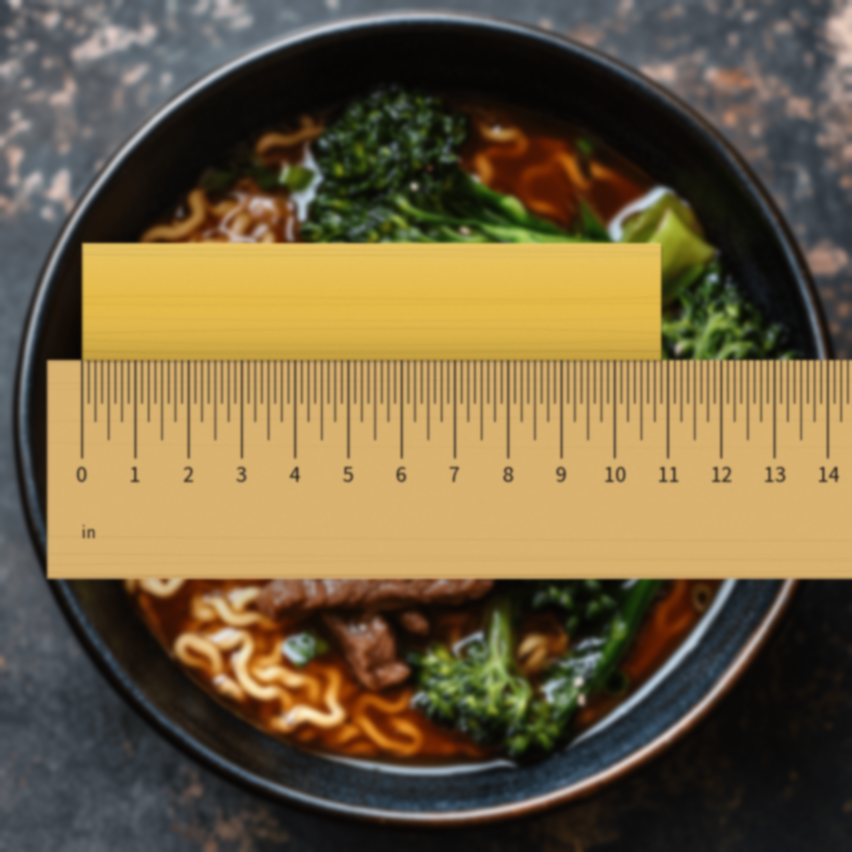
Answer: 10.875 in
